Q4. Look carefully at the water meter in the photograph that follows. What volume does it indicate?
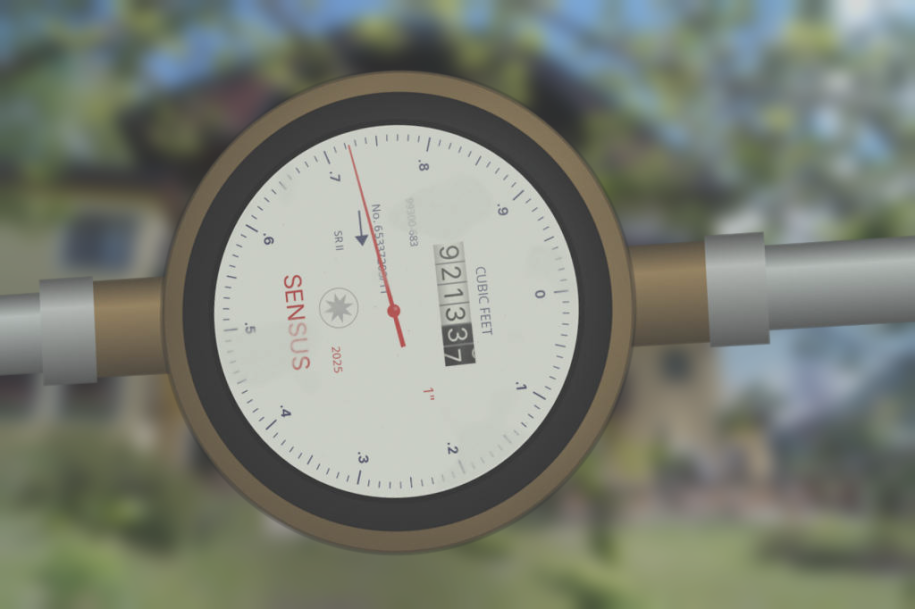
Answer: 921336.72 ft³
